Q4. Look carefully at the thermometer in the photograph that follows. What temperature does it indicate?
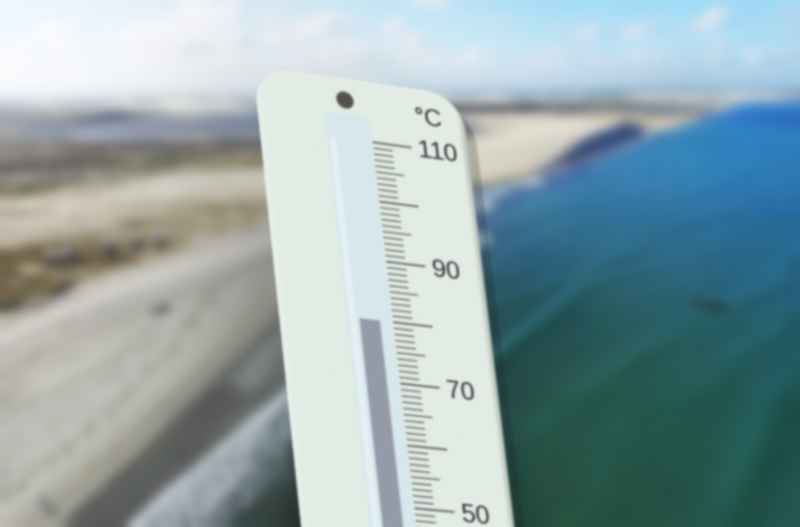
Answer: 80 °C
